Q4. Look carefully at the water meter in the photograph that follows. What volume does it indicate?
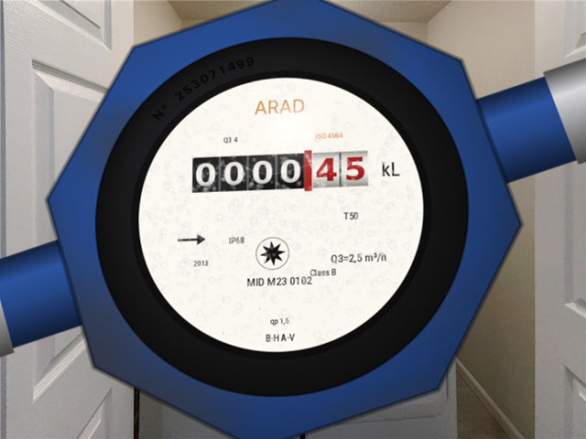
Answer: 0.45 kL
